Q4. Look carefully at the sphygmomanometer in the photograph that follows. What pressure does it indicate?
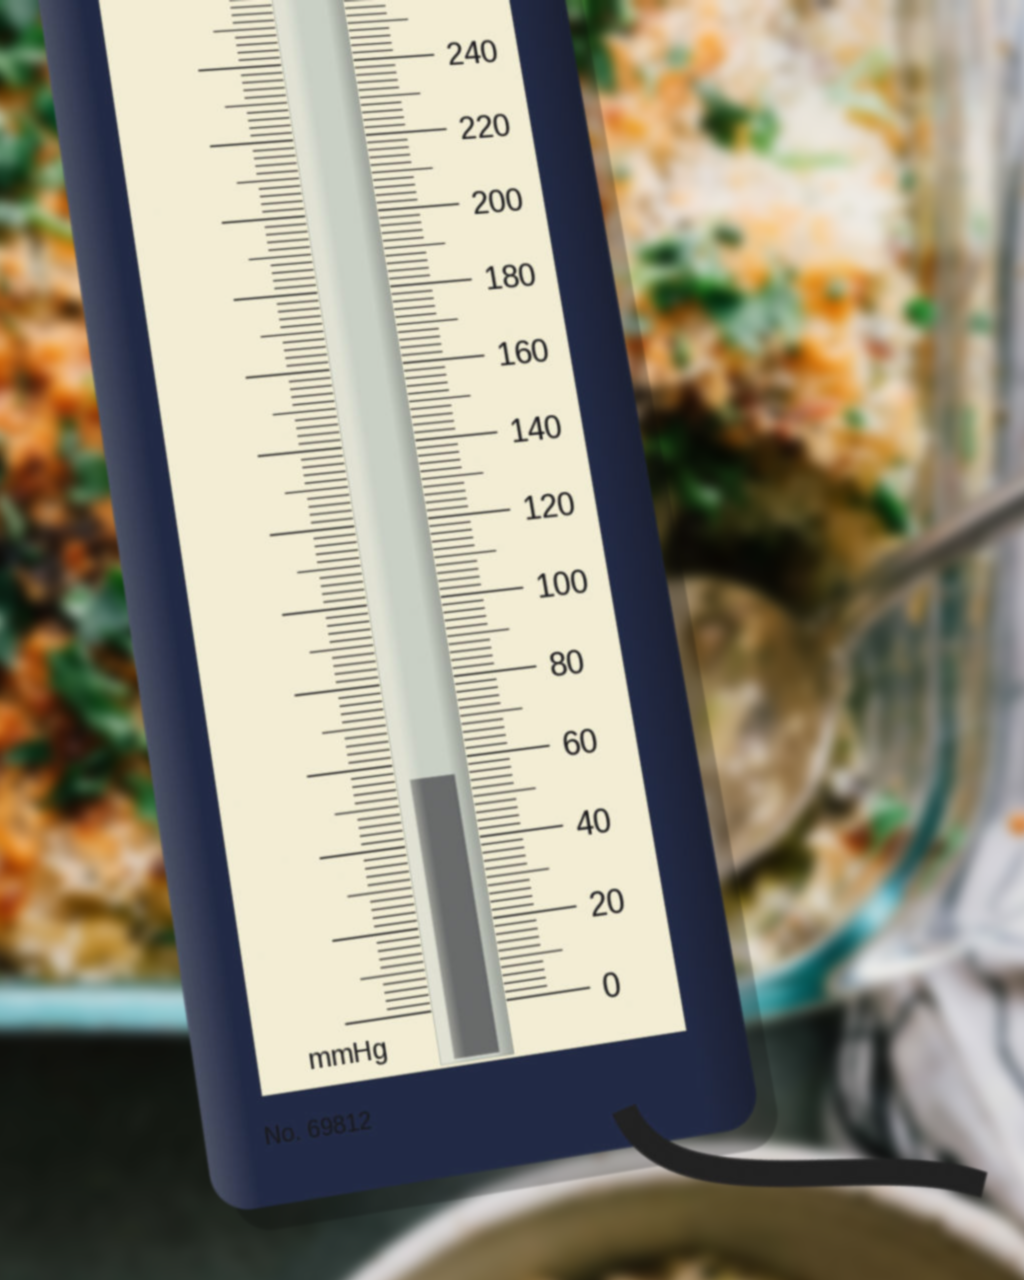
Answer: 56 mmHg
